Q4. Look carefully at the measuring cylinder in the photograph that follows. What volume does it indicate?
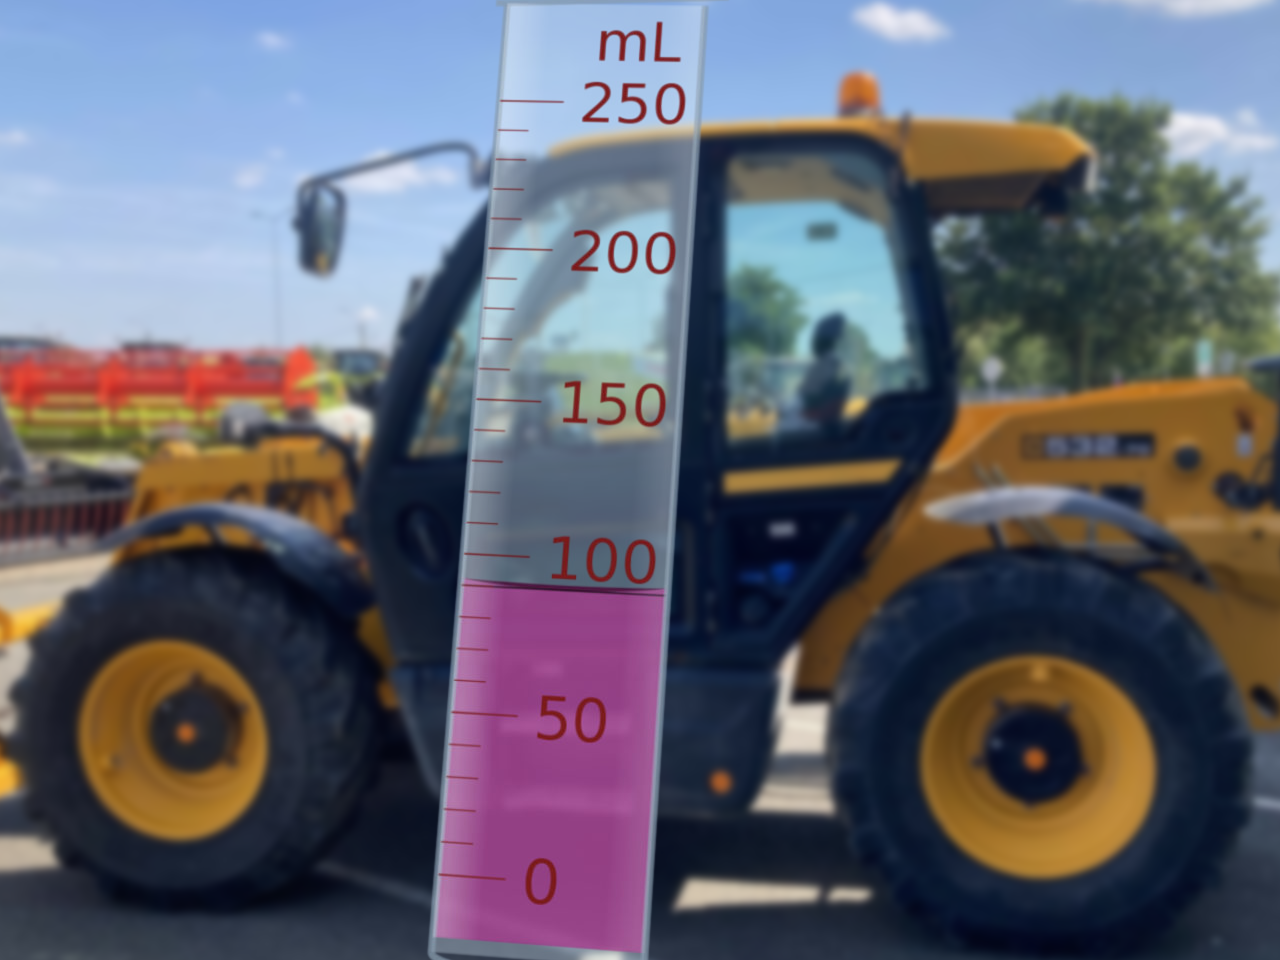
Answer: 90 mL
